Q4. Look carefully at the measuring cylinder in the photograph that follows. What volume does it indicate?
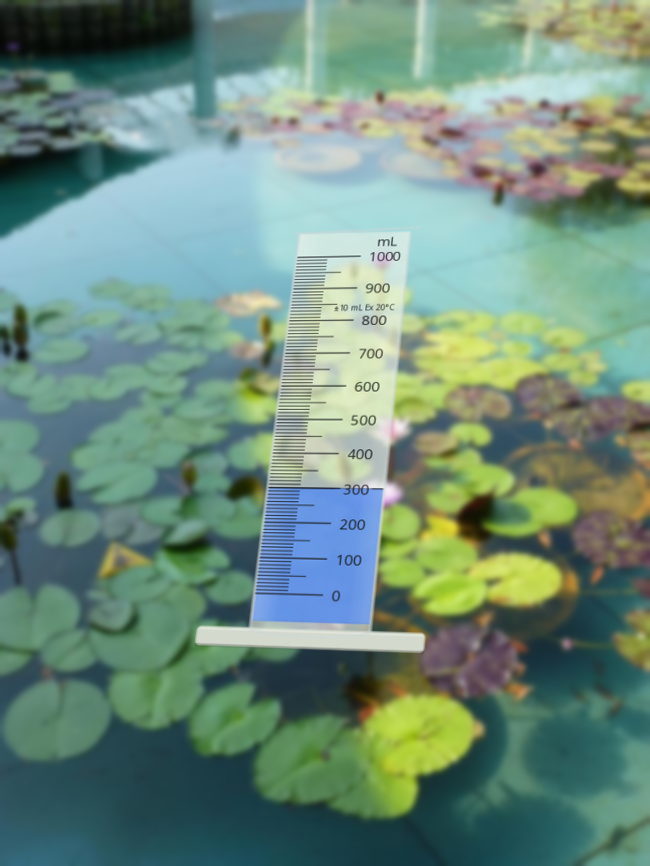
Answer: 300 mL
